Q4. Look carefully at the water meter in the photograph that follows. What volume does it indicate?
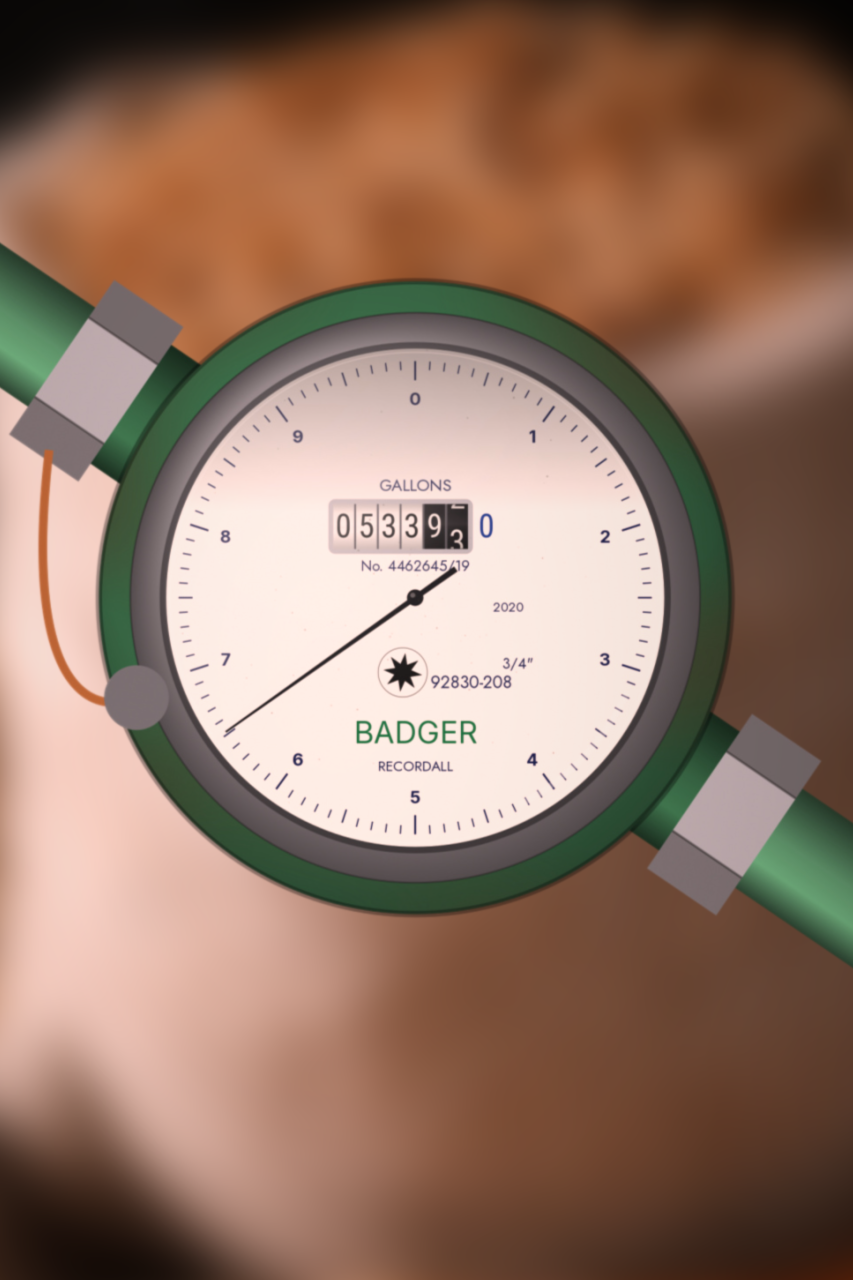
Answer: 533926.5 gal
